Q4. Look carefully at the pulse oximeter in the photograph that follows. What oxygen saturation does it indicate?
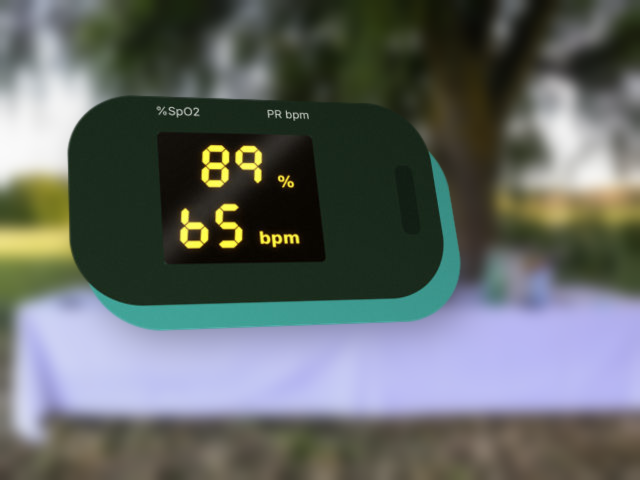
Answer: 89 %
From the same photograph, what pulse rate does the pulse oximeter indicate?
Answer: 65 bpm
